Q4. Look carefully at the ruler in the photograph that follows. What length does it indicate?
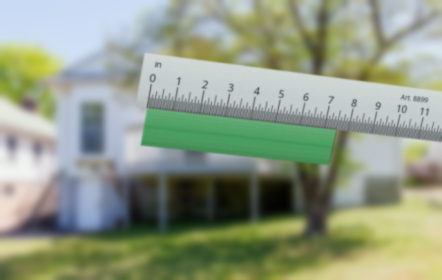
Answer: 7.5 in
